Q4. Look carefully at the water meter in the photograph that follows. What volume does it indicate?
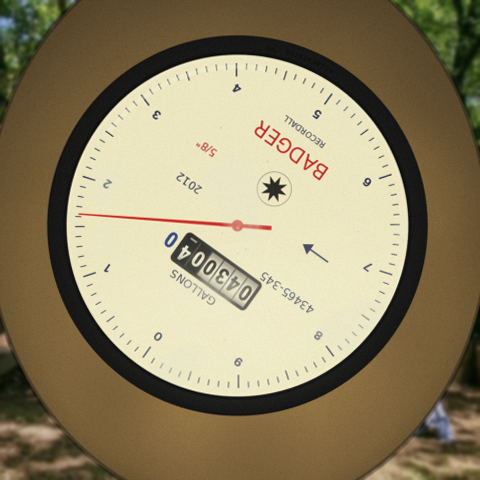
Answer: 430041.6 gal
